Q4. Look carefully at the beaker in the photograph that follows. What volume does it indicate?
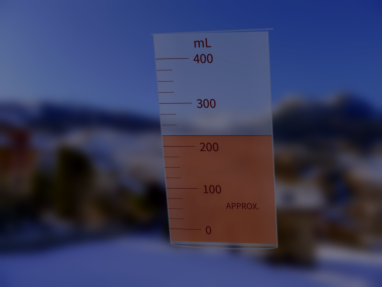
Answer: 225 mL
